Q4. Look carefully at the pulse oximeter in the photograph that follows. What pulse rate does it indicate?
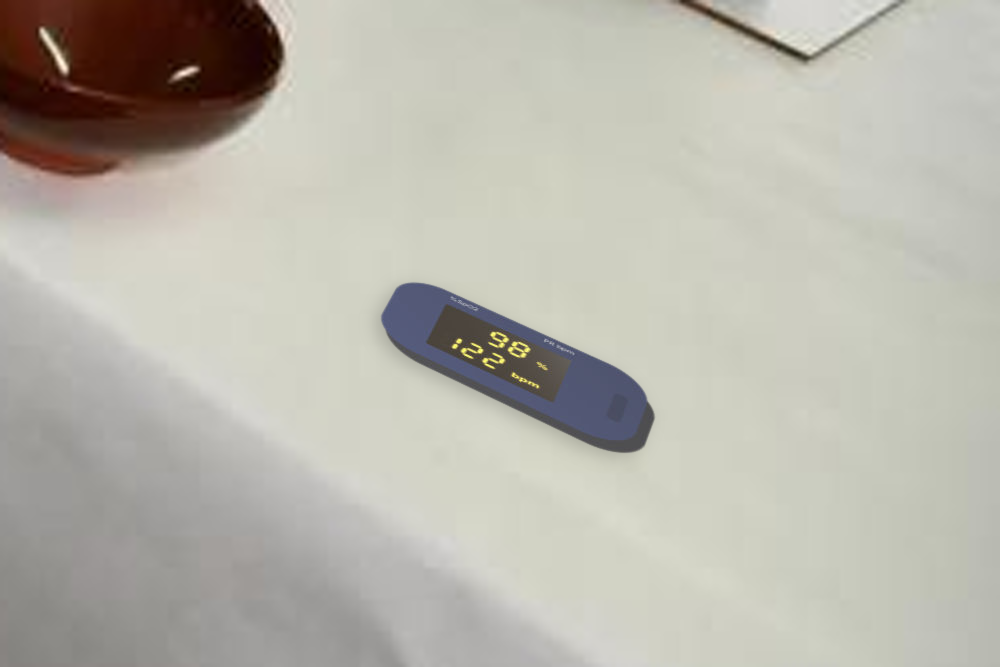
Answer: 122 bpm
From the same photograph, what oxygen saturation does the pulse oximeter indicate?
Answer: 98 %
